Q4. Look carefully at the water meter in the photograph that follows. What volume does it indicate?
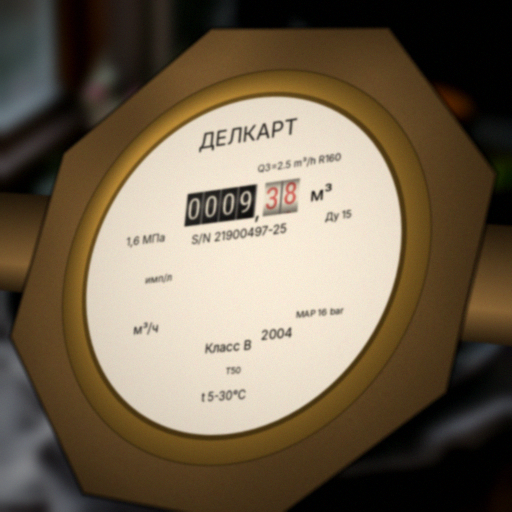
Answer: 9.38 m³
